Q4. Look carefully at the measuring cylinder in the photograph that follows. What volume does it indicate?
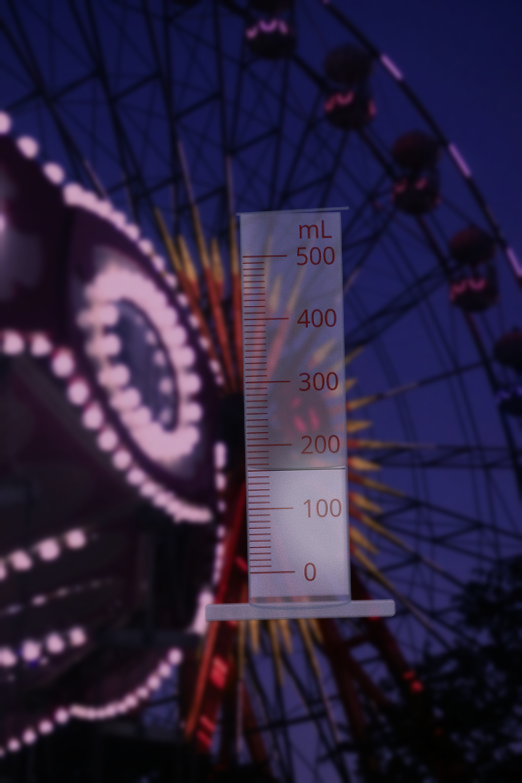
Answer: 160 mL
